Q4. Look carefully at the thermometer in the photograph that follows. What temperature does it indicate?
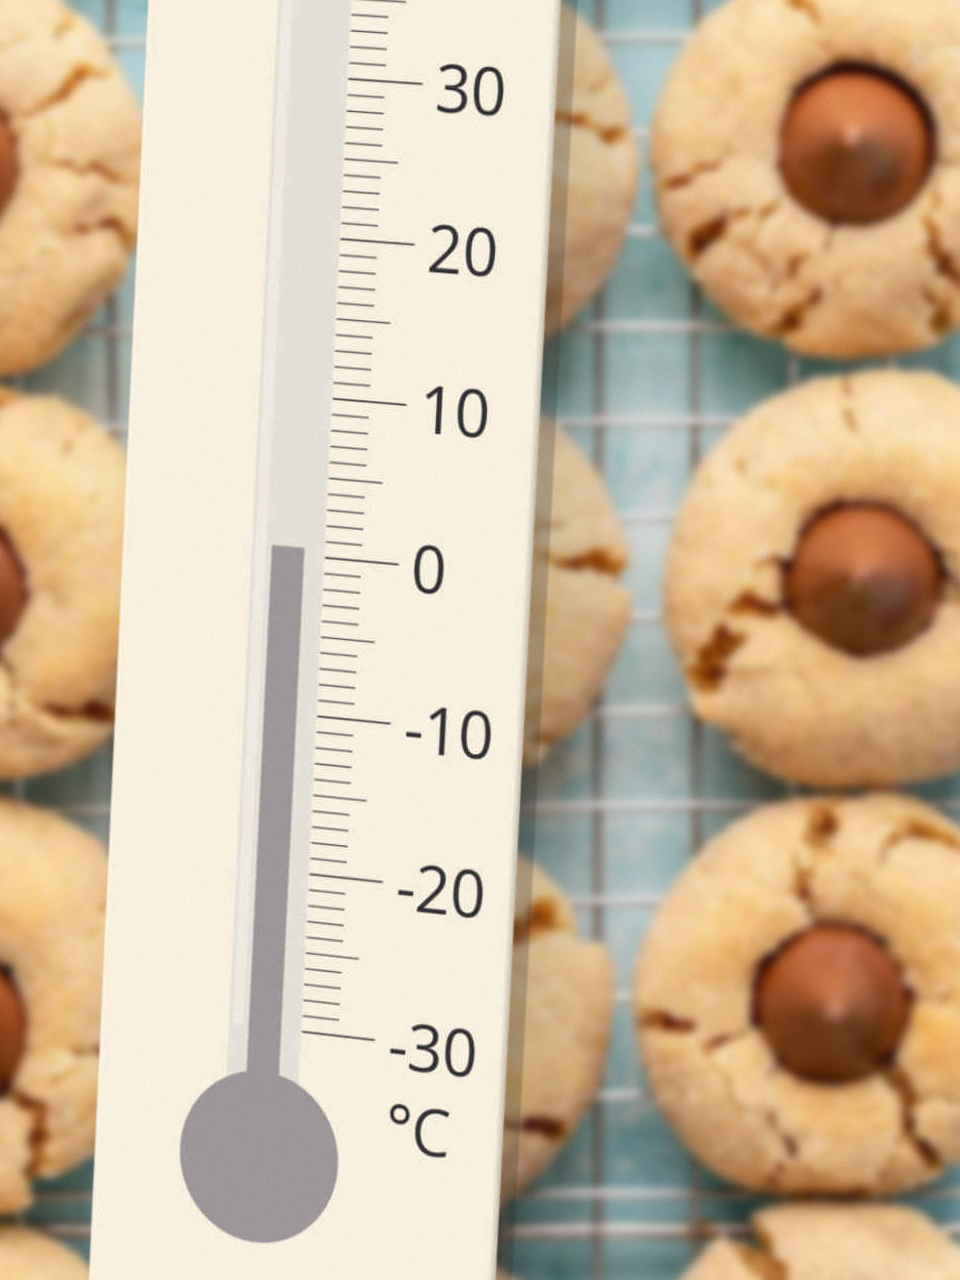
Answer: 0.5 °C
